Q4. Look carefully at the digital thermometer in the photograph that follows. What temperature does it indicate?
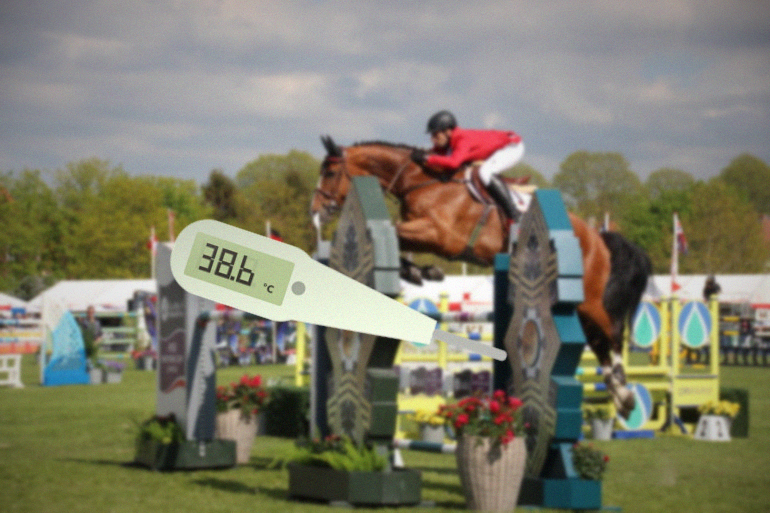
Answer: 38.6 °C
